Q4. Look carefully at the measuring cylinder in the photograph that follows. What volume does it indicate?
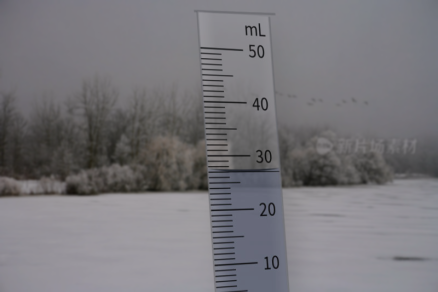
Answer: 27 mL
